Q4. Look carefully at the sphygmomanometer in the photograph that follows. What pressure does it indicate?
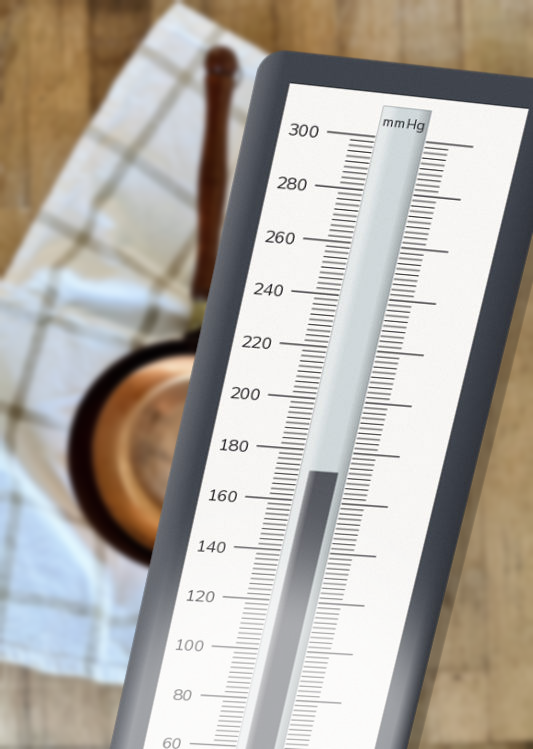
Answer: 172 mmHg
